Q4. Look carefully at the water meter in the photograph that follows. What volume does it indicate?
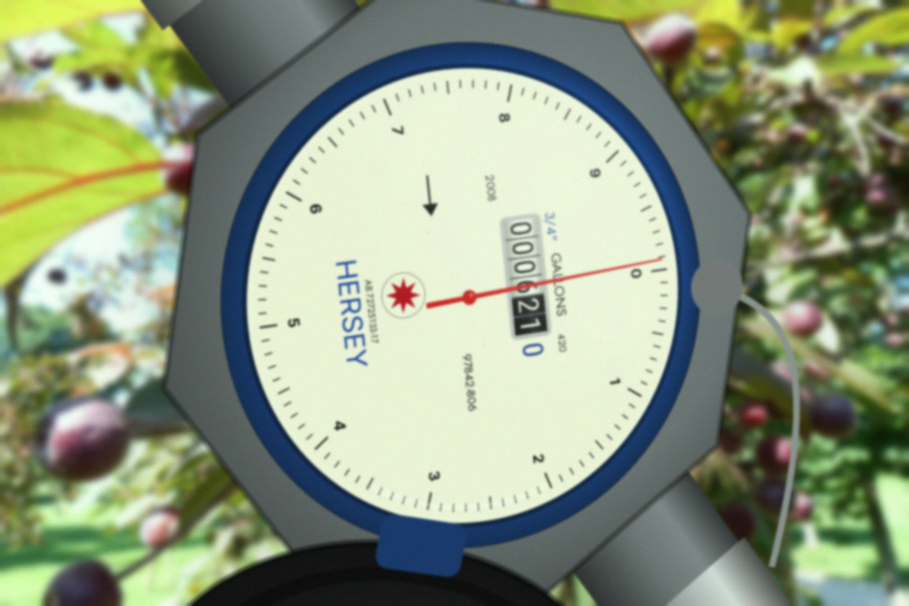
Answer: 6209.9 gal
